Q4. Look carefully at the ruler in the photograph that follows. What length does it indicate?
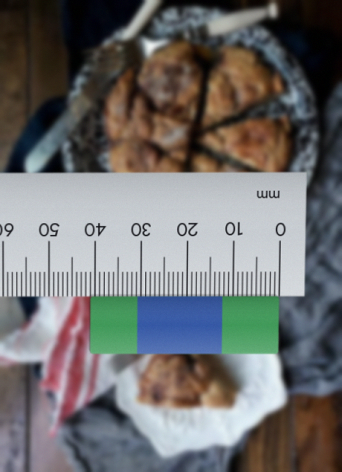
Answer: 41 mm
